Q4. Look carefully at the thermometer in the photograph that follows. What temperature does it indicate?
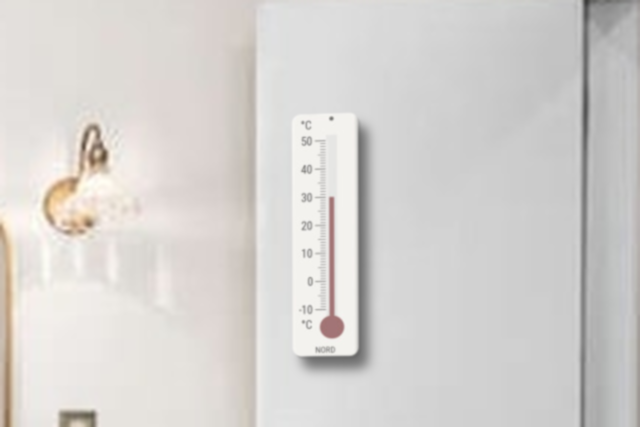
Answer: 30 °C
